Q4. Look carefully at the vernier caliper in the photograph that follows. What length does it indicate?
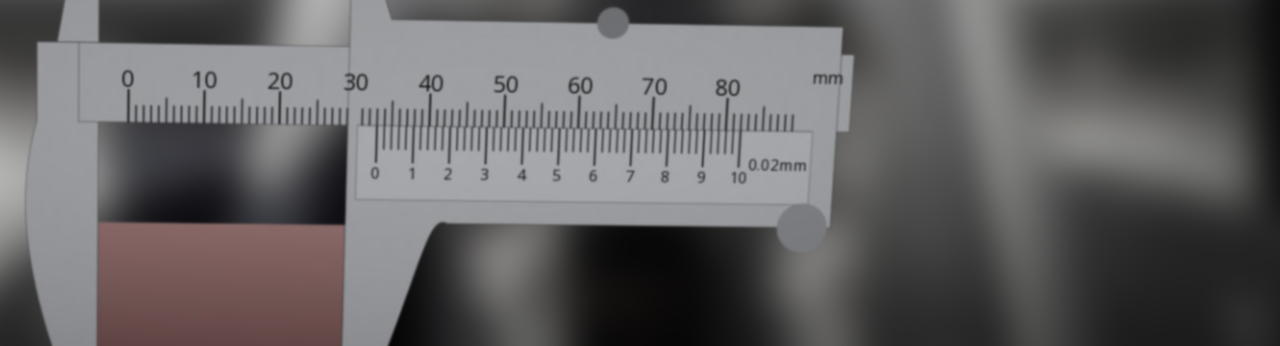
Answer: 33.0 mm
